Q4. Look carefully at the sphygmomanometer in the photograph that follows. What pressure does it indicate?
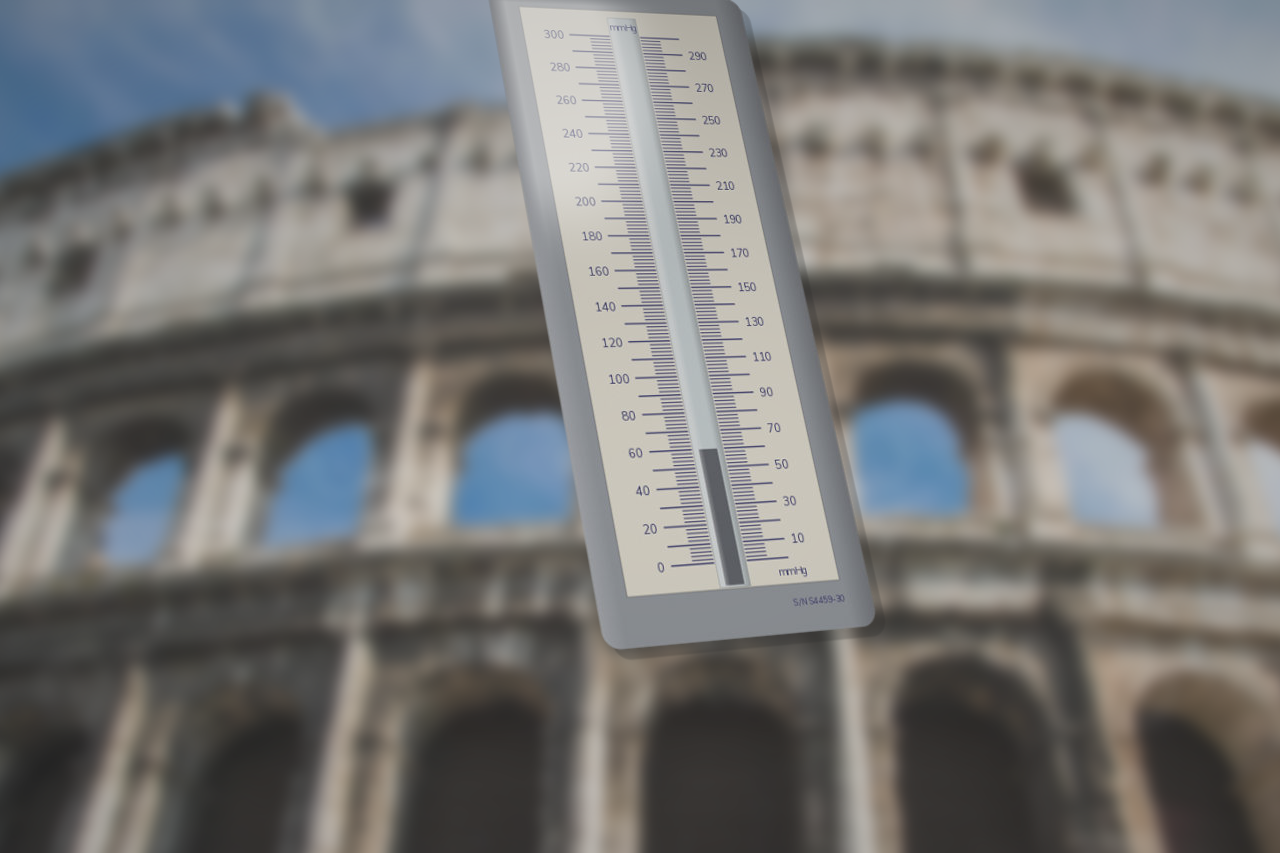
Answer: 60 mmHg
